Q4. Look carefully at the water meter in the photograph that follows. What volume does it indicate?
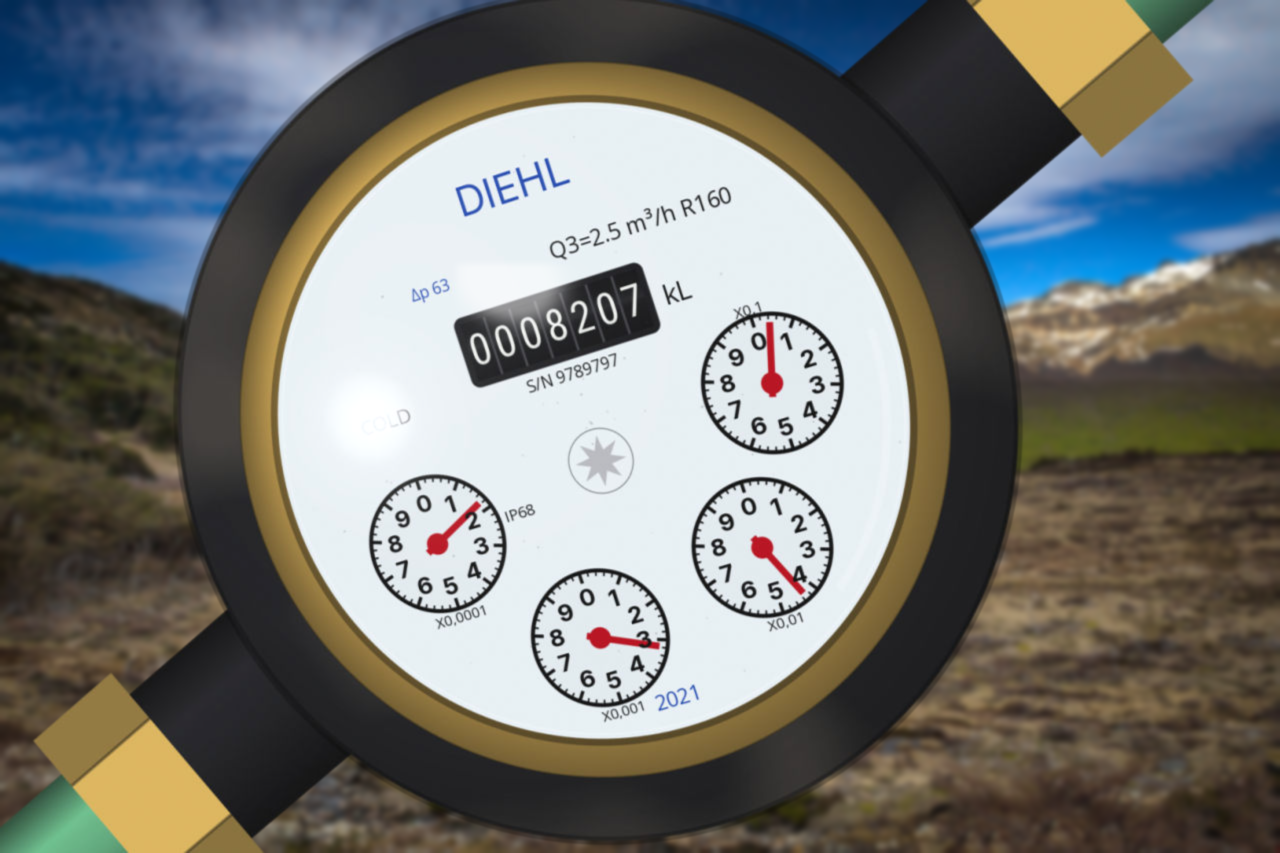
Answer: 8207.0431 kL
